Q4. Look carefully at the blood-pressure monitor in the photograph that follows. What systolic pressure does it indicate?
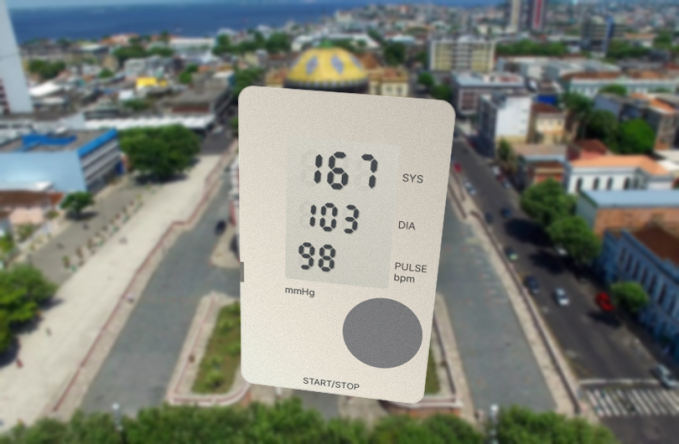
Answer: 167 mmHg
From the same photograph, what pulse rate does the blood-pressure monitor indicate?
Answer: 98 bpm
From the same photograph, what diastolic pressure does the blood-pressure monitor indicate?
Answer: 103 mmHg
